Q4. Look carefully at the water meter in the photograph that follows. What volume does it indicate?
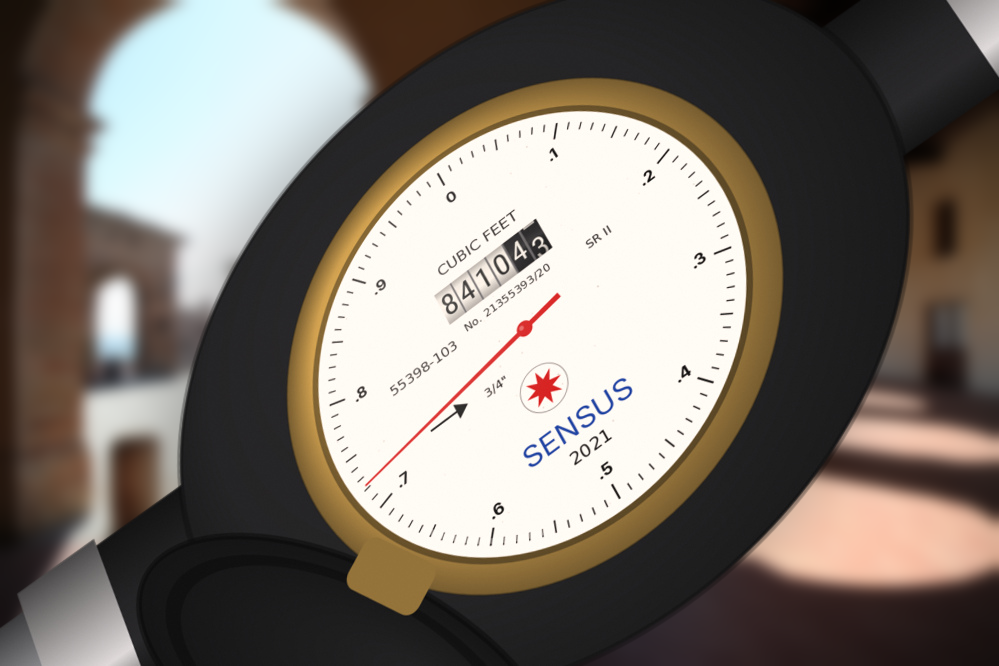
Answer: 841042.72 ft³
